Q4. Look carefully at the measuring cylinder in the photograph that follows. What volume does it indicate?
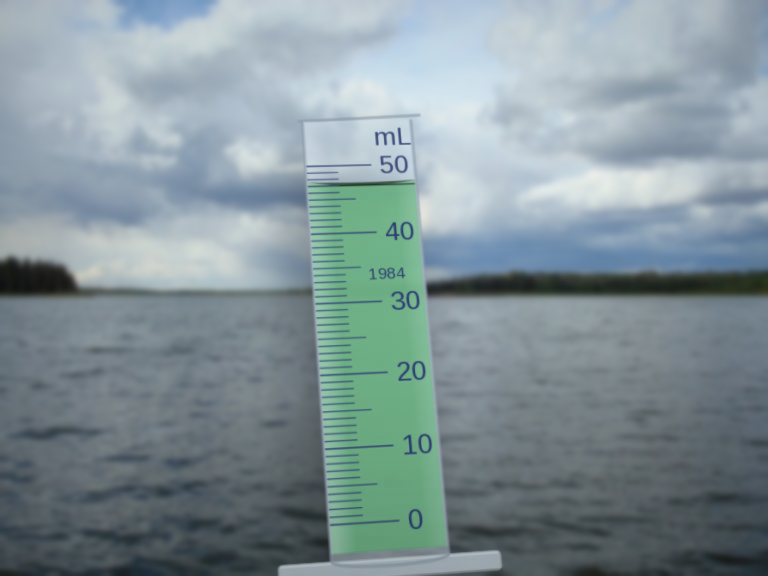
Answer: 47 mL
